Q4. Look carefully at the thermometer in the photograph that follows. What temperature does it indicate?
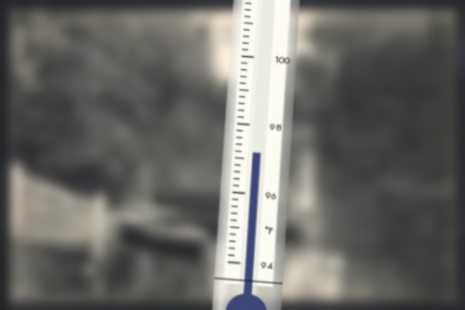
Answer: 97.2 °F
